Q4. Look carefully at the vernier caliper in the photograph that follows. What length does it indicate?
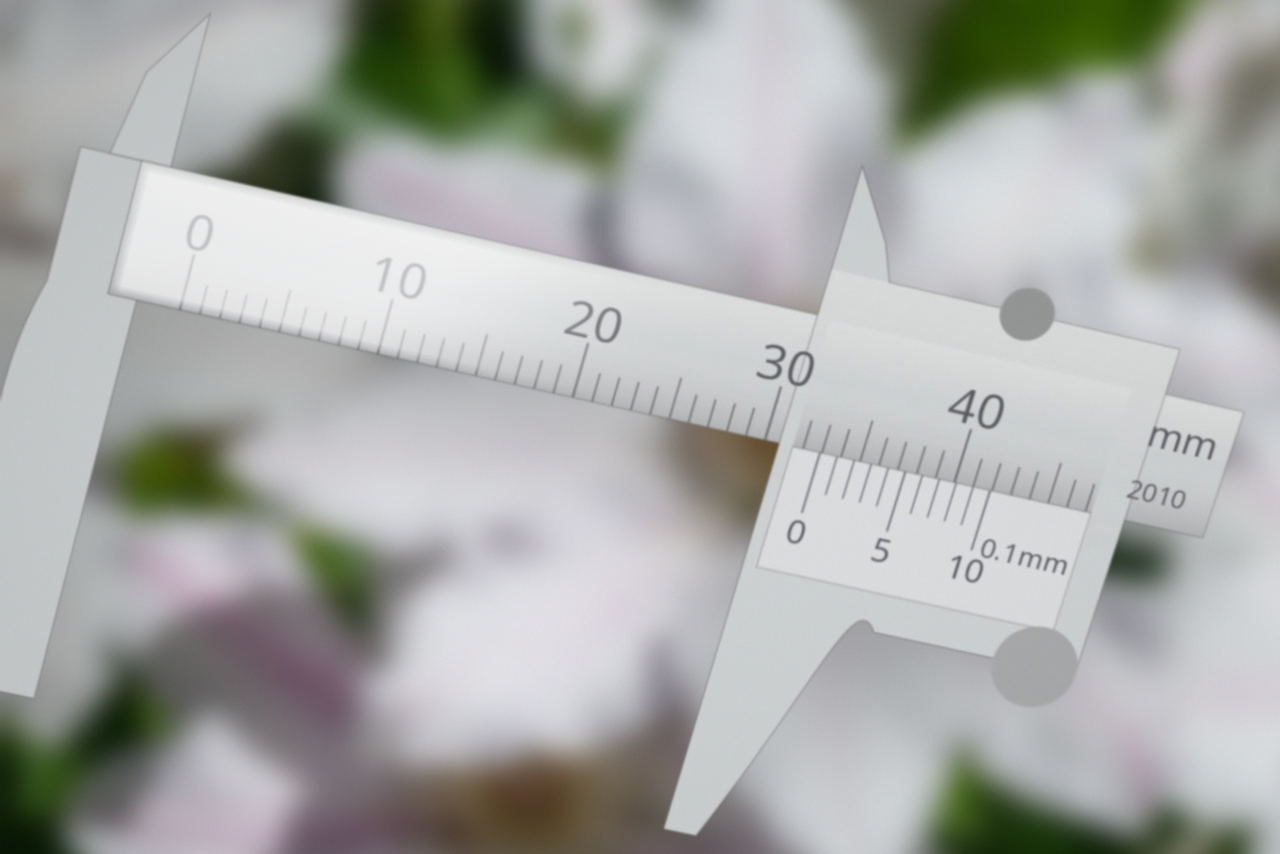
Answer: 32.9 mm
